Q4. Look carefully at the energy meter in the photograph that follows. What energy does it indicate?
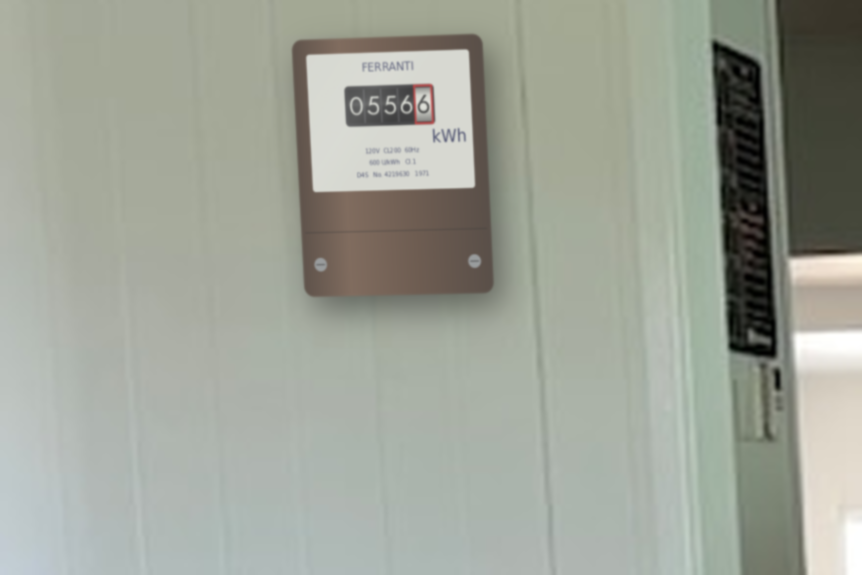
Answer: 556.6 kWh
